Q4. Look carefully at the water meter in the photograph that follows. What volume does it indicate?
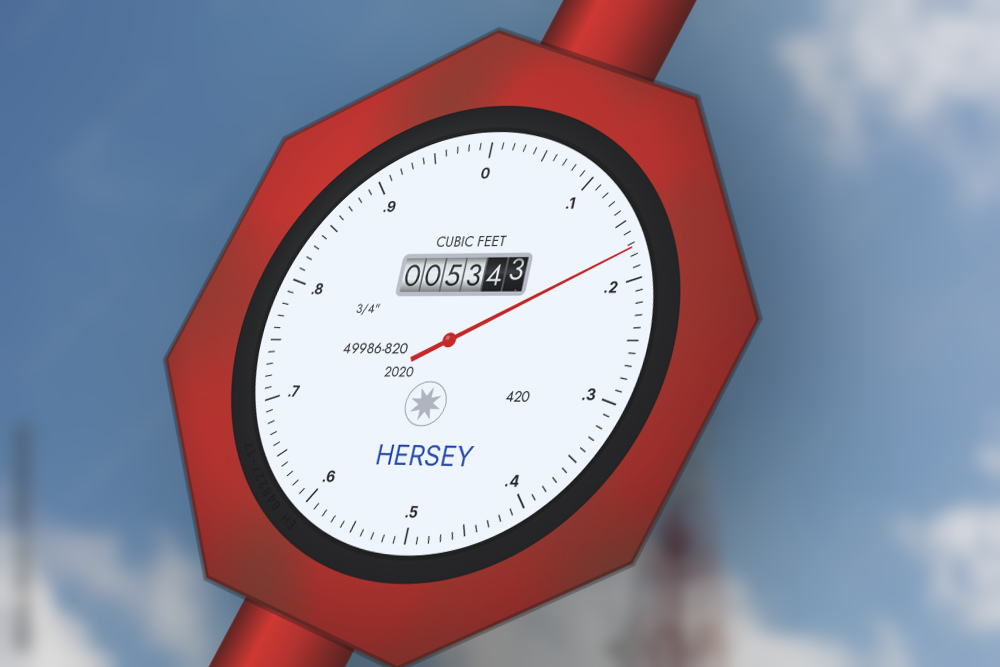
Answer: 5343.17 ft³
